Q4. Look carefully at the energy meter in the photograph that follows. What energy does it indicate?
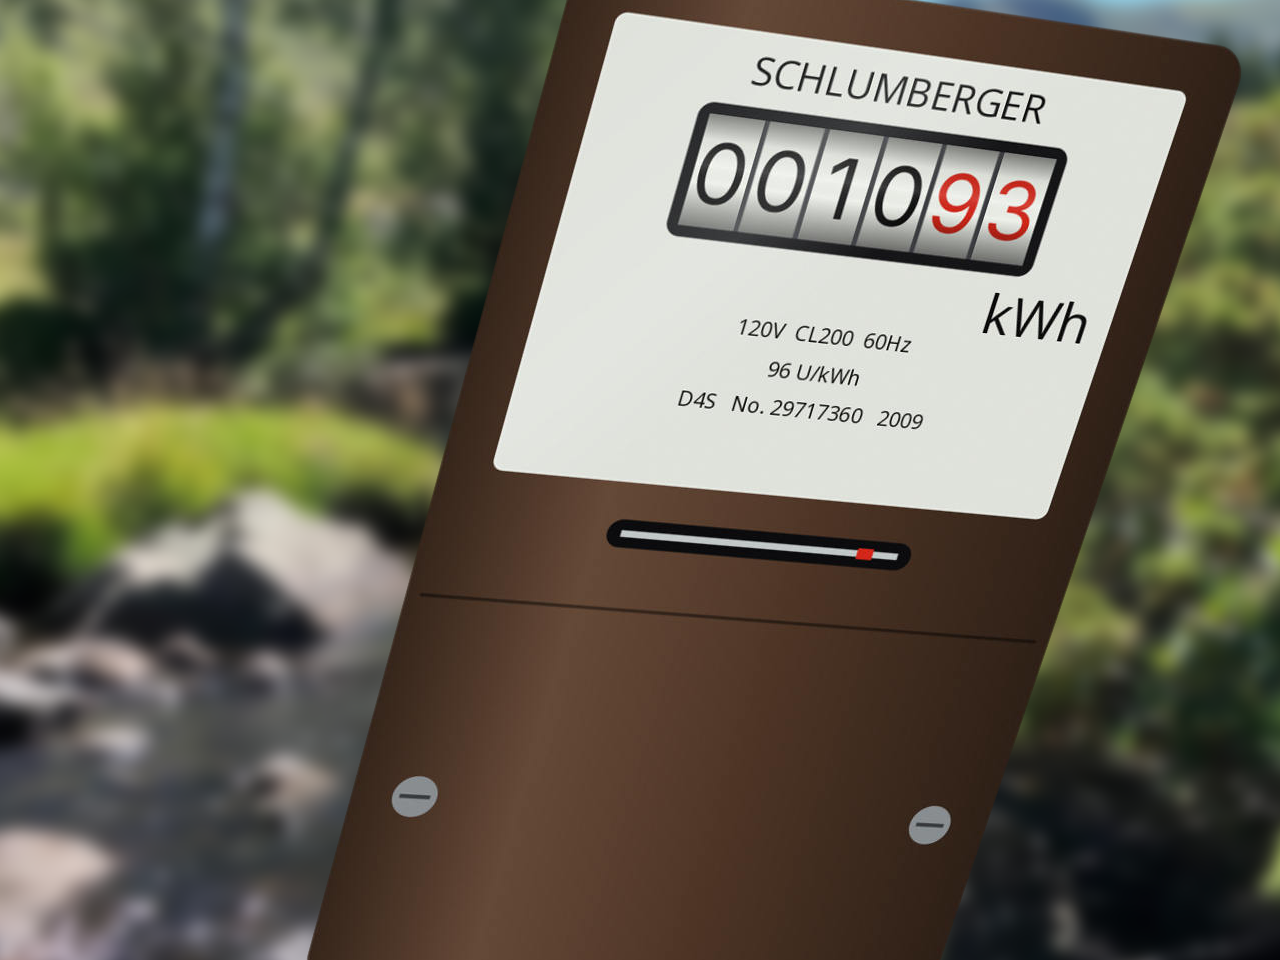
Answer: 10.93 kWh
